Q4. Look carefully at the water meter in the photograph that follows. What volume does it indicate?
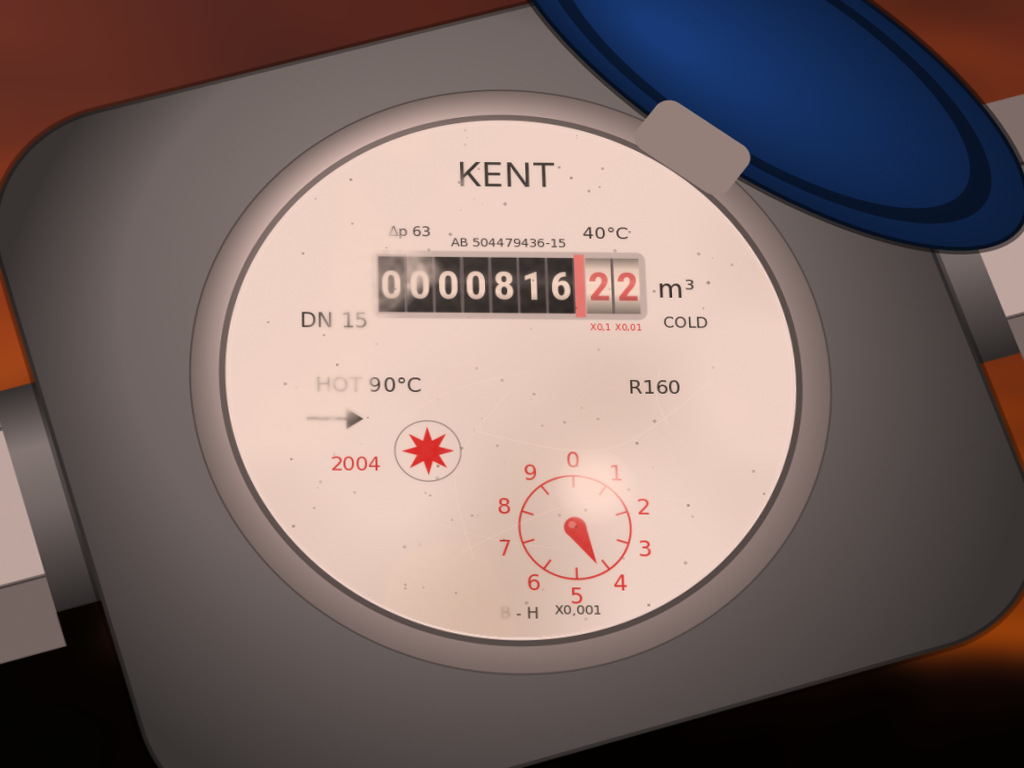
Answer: 816.224 m³
